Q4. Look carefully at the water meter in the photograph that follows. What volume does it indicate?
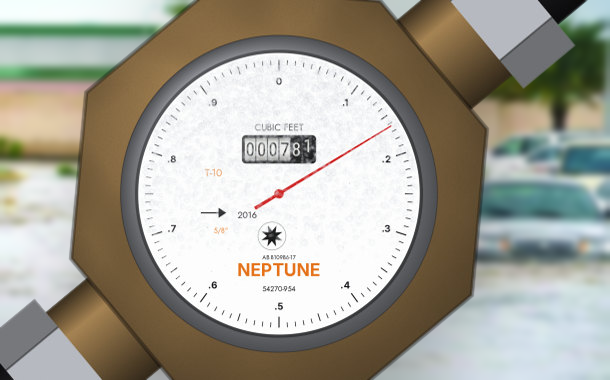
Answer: 781.16 ft³
